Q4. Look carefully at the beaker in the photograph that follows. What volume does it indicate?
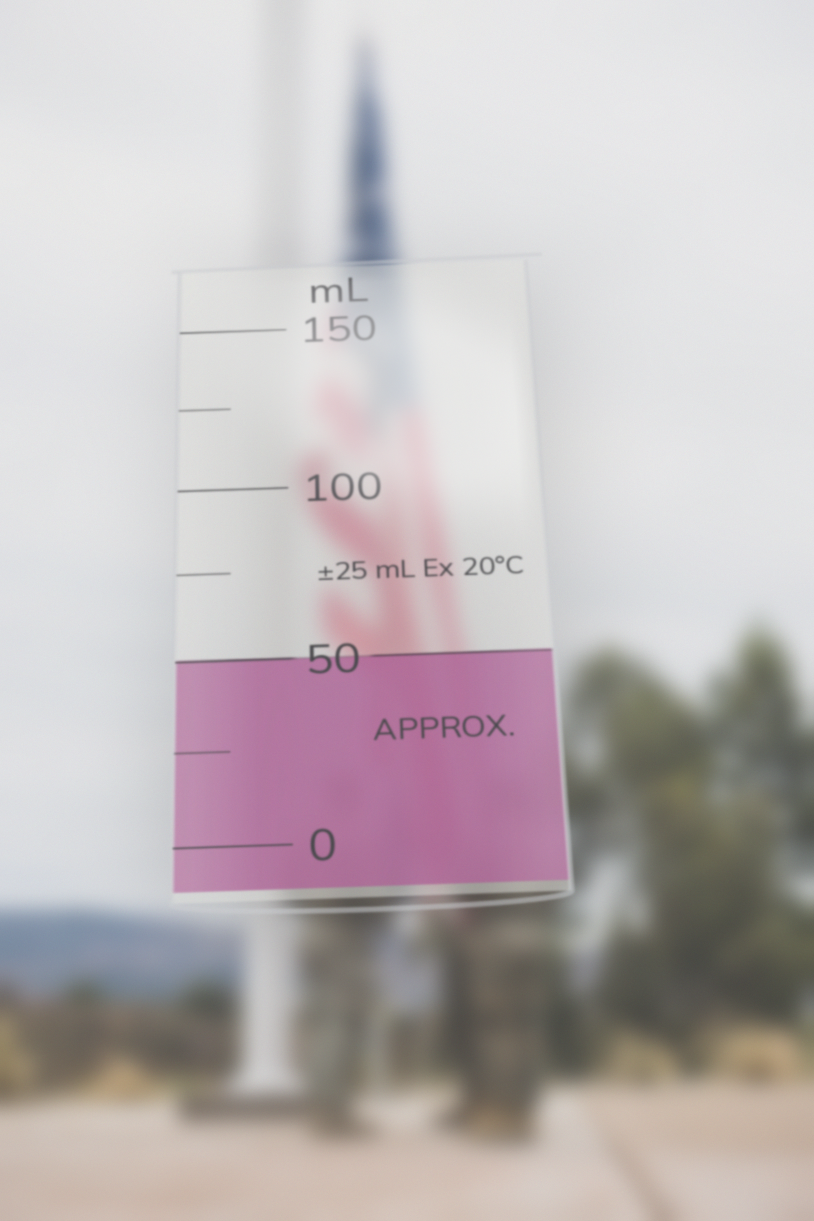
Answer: 50 mL
